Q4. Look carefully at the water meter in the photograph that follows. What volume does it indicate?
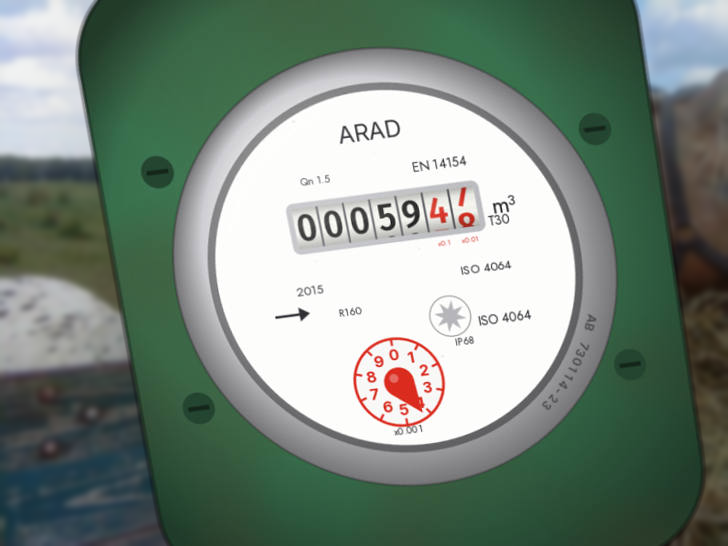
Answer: 59.474 m³
